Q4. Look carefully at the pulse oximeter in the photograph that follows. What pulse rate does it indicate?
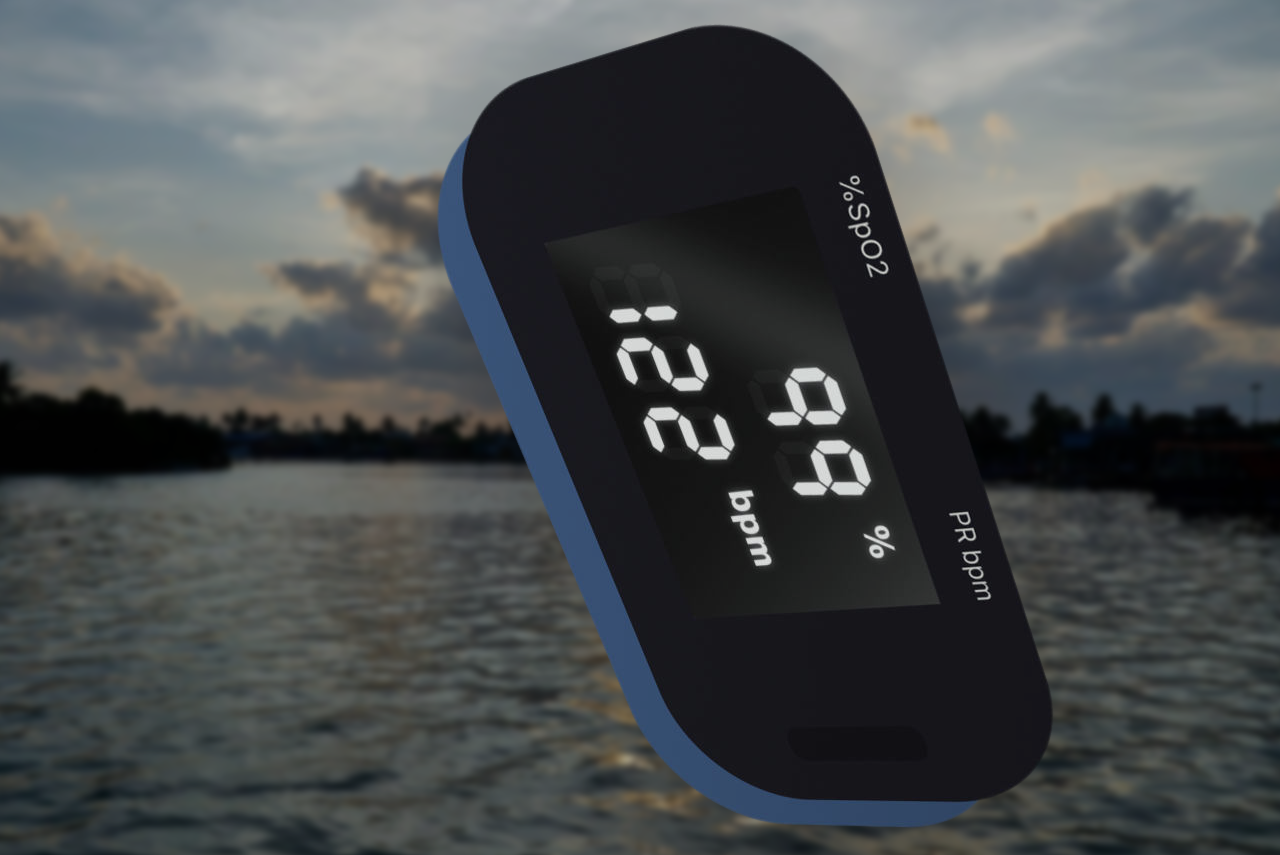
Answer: 122 bpm
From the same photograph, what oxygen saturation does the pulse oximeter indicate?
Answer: 99 %
